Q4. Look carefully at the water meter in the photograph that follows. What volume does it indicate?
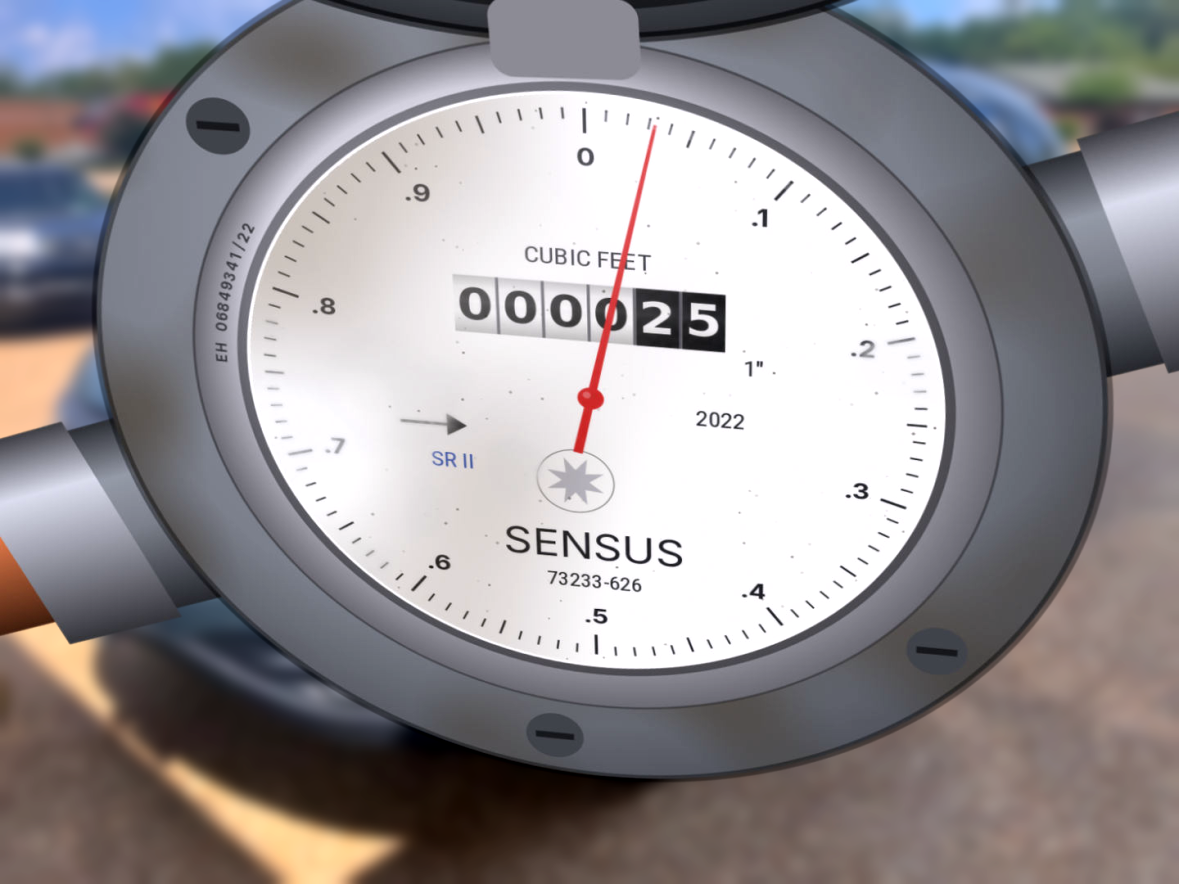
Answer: 25.03 ft³
